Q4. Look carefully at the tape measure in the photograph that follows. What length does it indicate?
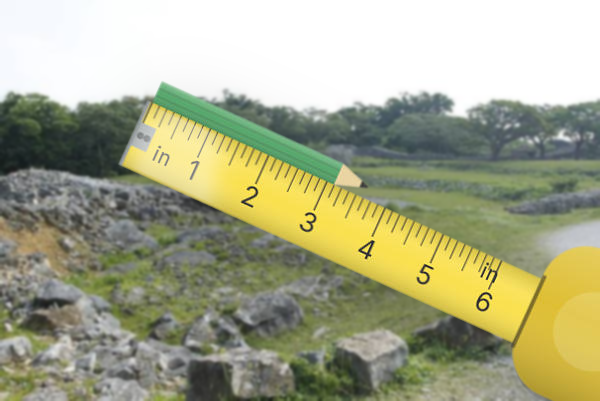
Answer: 3.625 in
